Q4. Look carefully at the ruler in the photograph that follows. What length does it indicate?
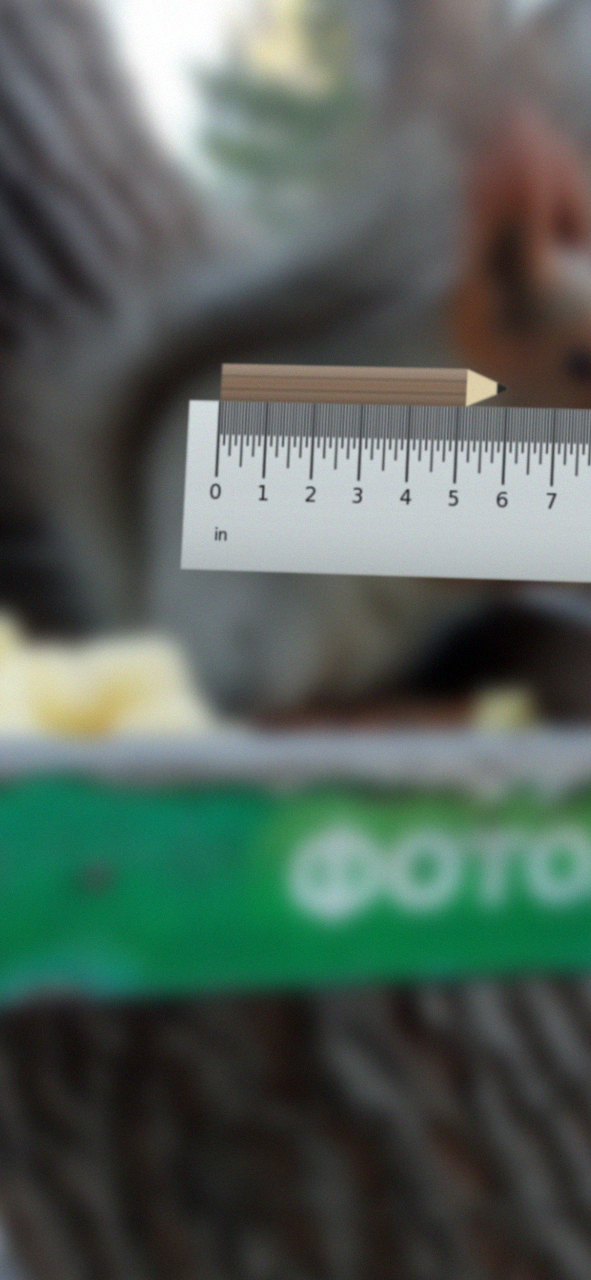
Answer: 6 in
